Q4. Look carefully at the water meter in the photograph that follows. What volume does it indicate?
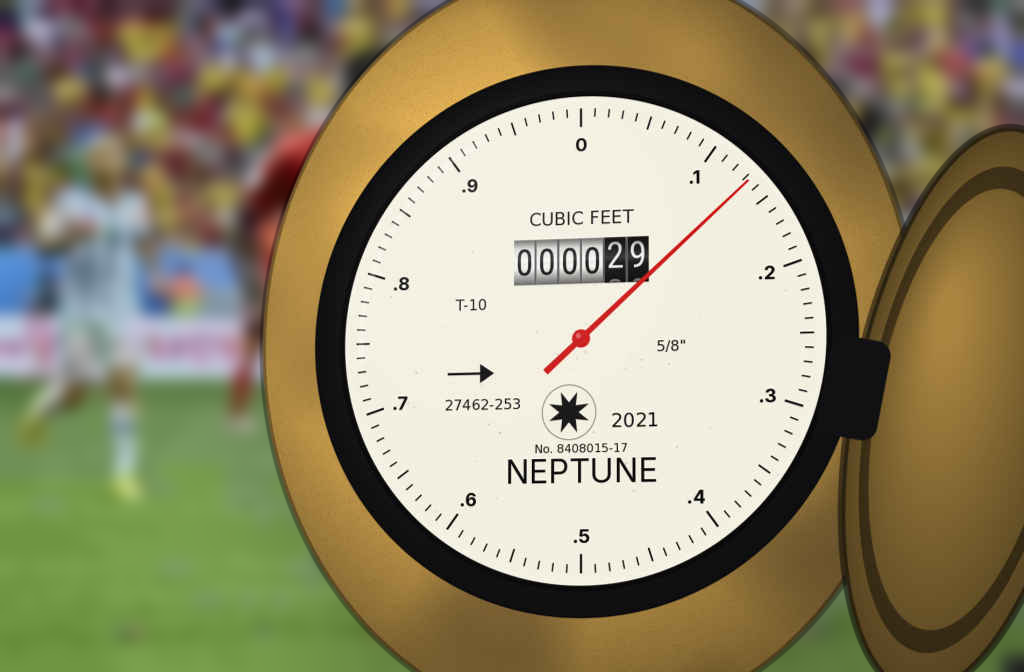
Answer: 29.13 ft³
